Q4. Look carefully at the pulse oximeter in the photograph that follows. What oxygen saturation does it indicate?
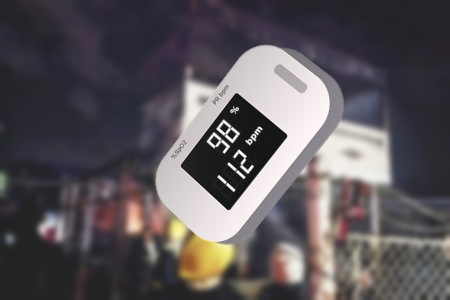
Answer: 98 %
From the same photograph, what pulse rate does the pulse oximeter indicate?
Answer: 112 bpm
